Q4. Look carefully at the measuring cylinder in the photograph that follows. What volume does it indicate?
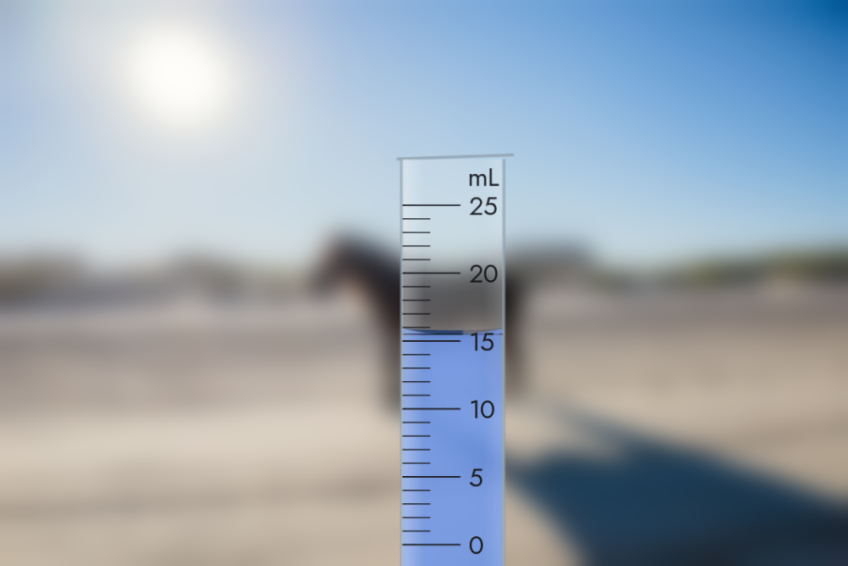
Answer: 15.5 mL
